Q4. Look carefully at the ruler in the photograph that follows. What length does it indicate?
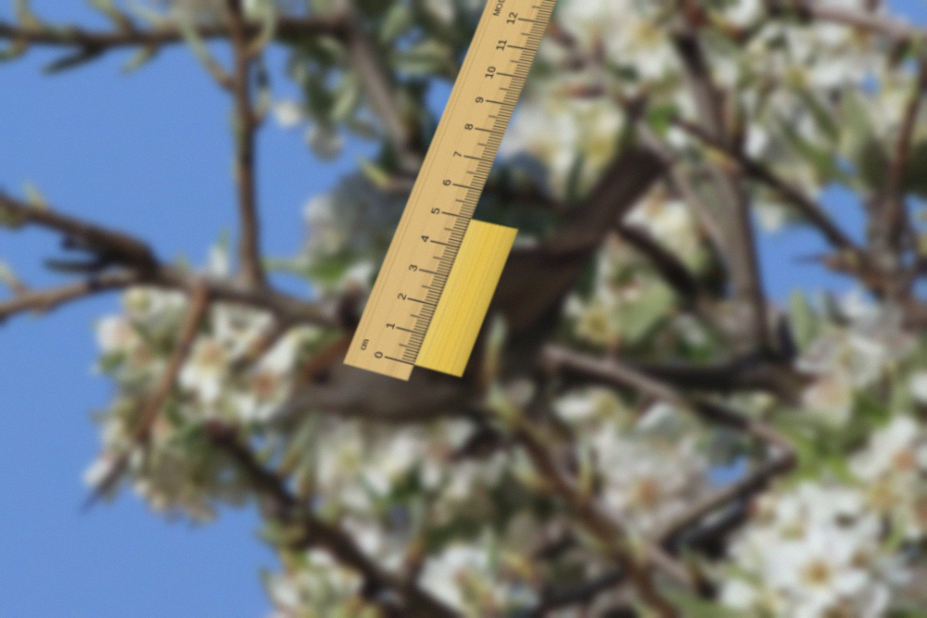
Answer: 5 cm
